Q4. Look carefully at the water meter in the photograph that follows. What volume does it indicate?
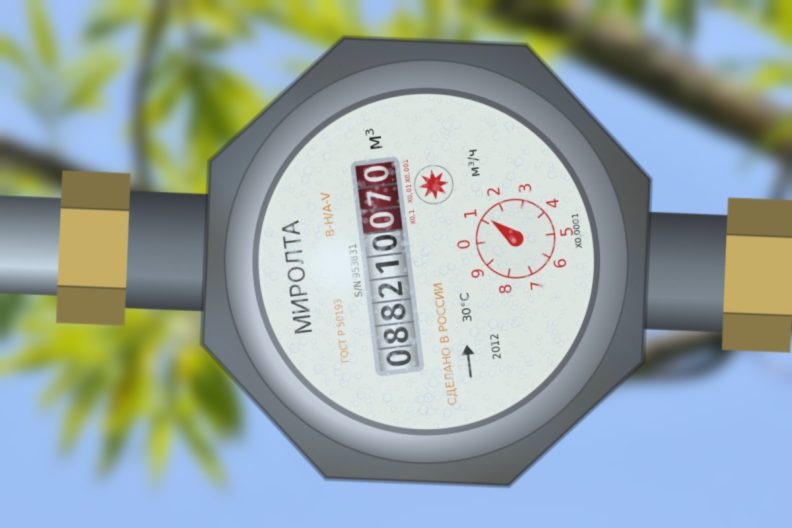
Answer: 88210.0701 m³
